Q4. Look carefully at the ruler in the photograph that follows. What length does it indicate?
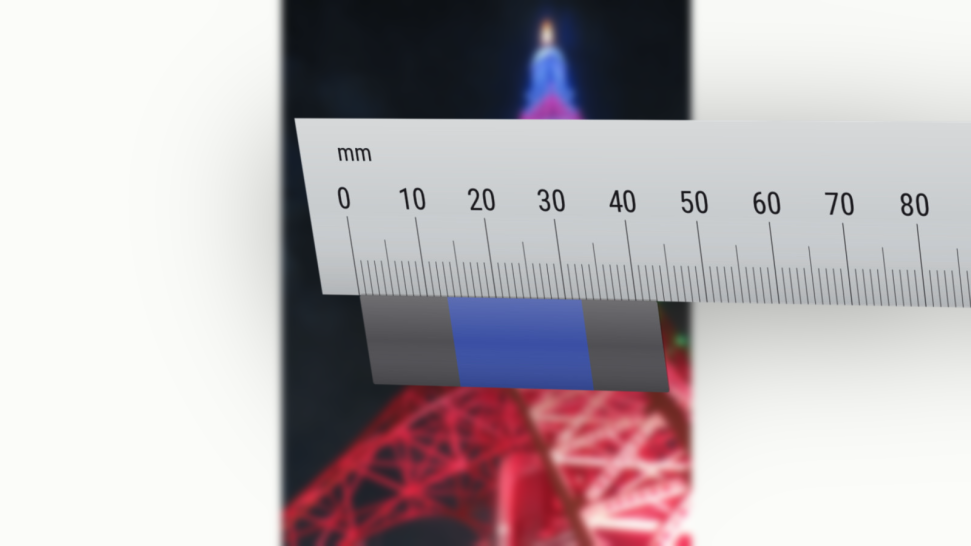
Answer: 43 mm
